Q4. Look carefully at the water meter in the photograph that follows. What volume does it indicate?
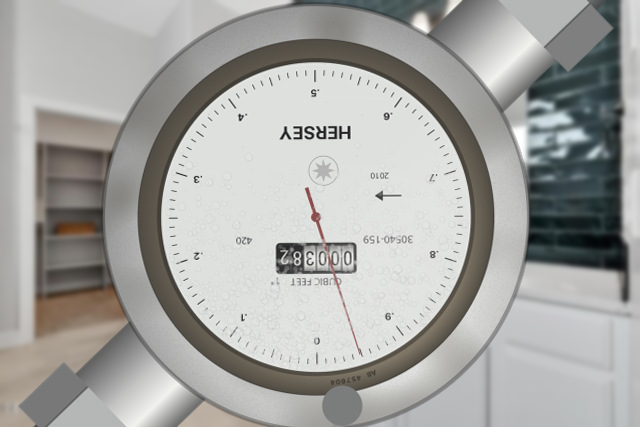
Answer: 381.95 ft³
